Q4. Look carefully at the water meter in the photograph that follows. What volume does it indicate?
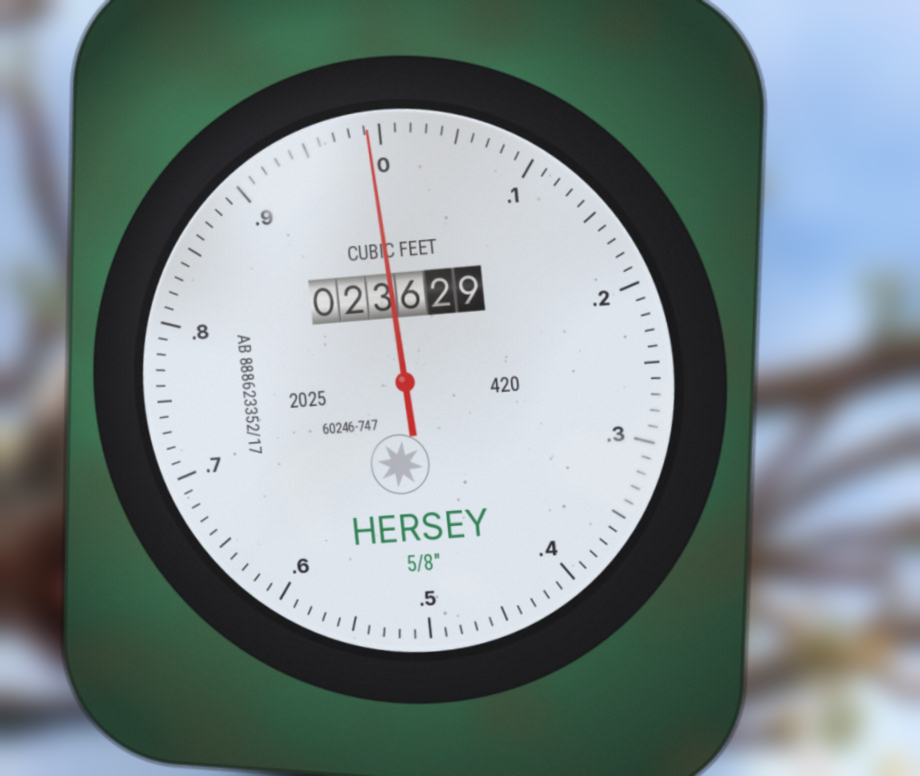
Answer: 23628.99 ft³
